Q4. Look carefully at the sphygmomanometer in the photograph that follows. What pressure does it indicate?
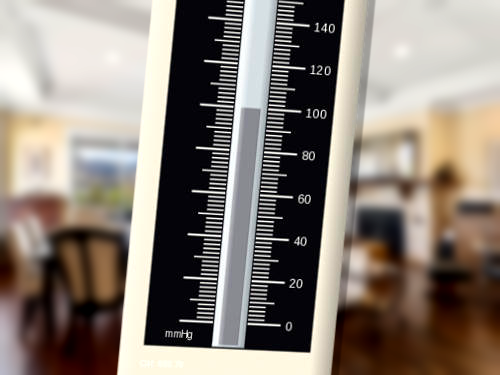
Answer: 100 mmHg
